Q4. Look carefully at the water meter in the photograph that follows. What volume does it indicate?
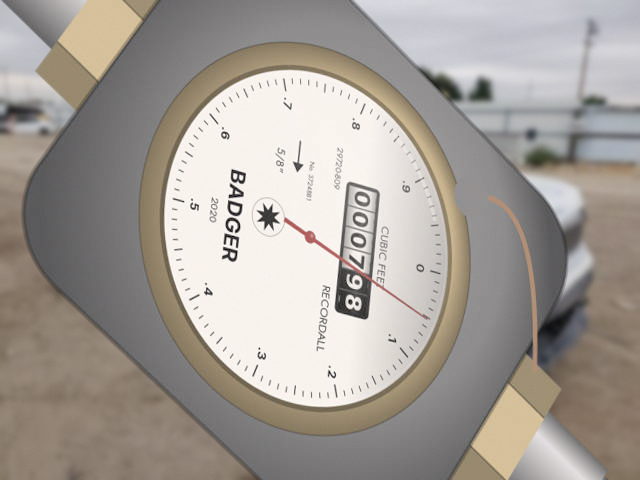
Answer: 798.05 ft³
